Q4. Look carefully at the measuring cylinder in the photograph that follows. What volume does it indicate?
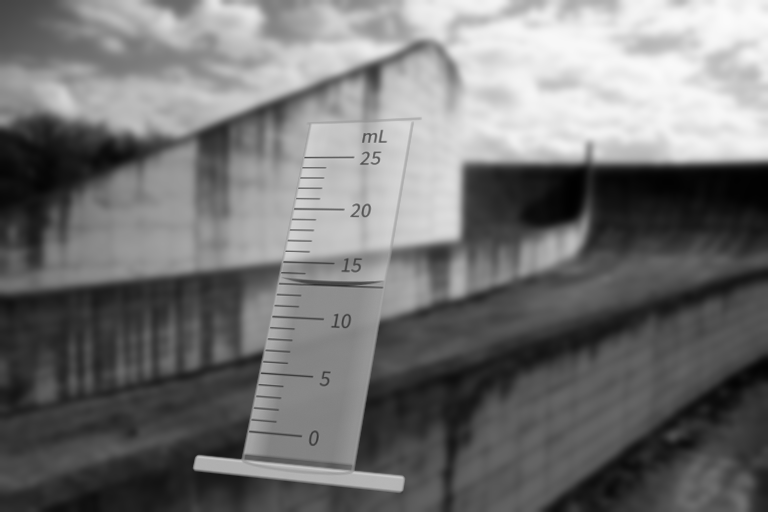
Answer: 13 mL
